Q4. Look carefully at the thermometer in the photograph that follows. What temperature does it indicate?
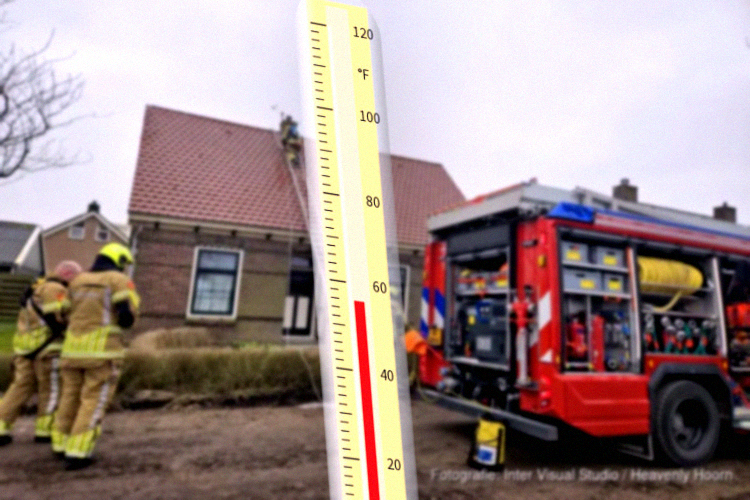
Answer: 56 °F
